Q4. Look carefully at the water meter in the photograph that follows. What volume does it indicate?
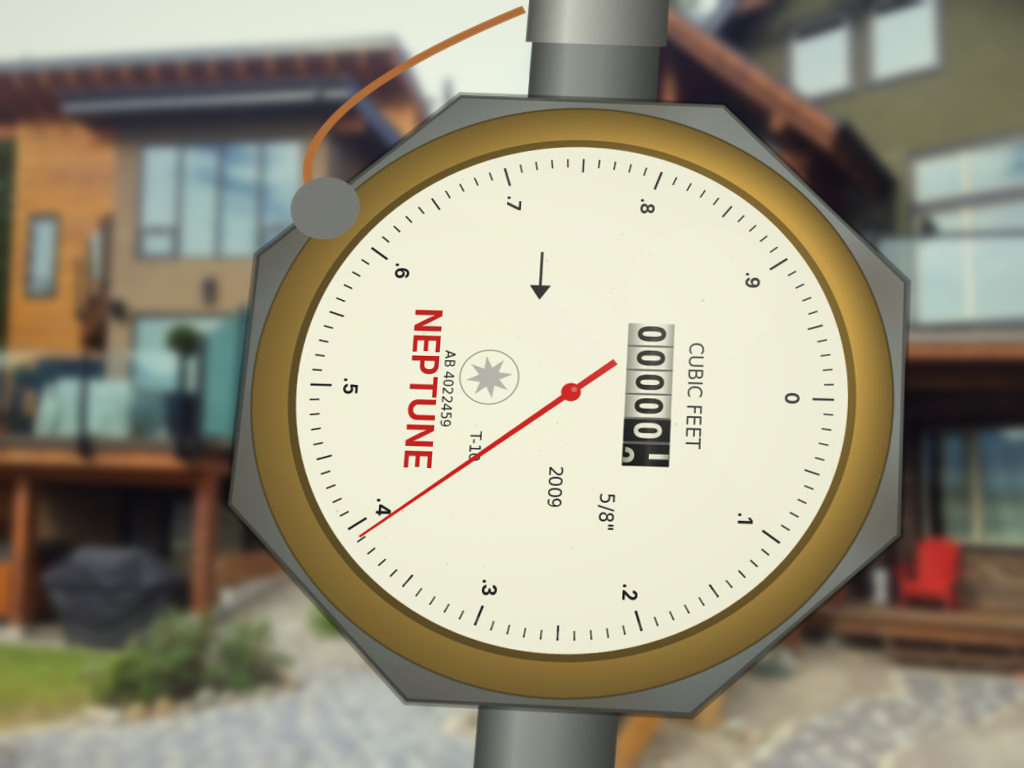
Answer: 1.39 ft³
